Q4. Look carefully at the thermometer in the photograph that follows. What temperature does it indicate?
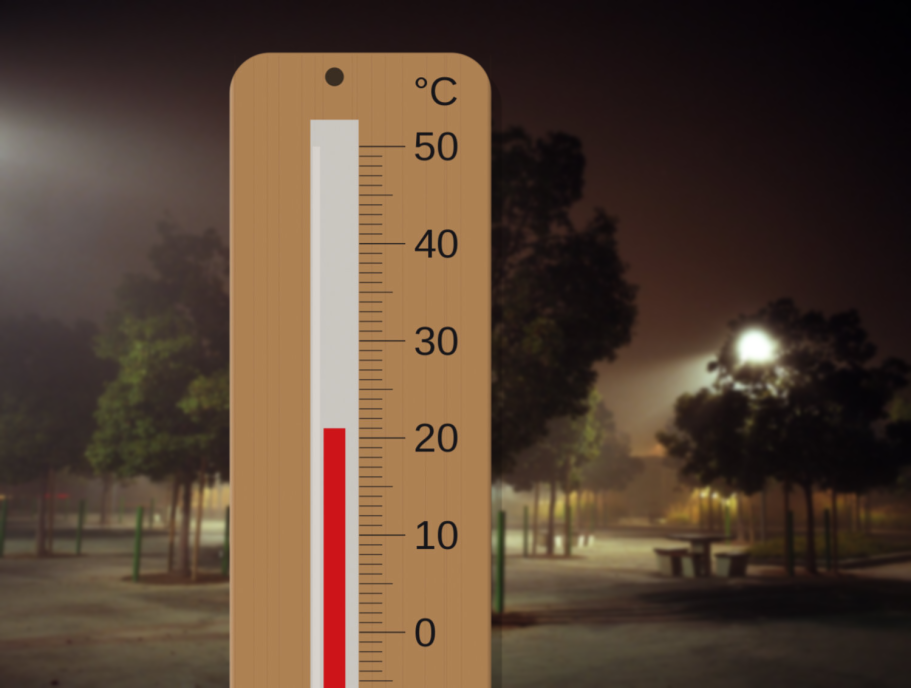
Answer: 21 °C
